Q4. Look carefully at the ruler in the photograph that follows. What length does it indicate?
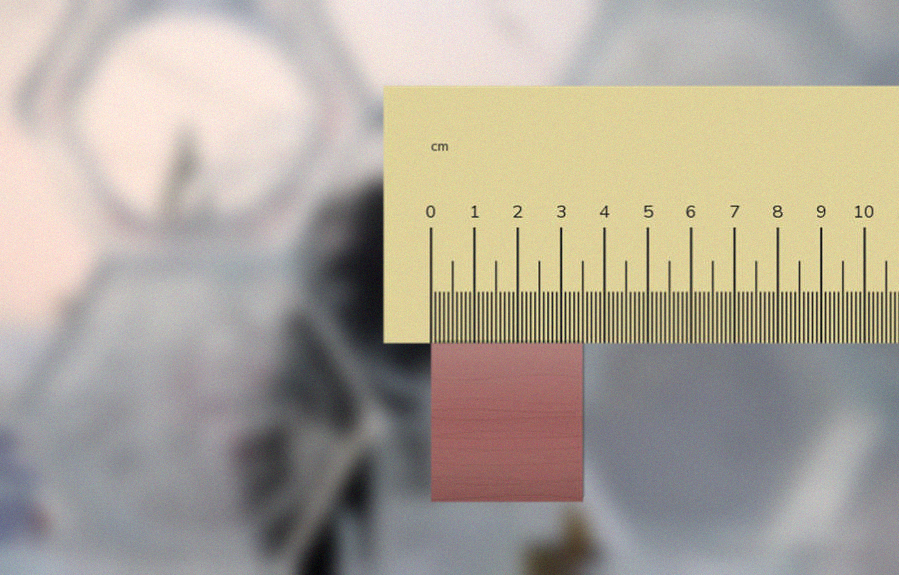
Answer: 3.5 cm
